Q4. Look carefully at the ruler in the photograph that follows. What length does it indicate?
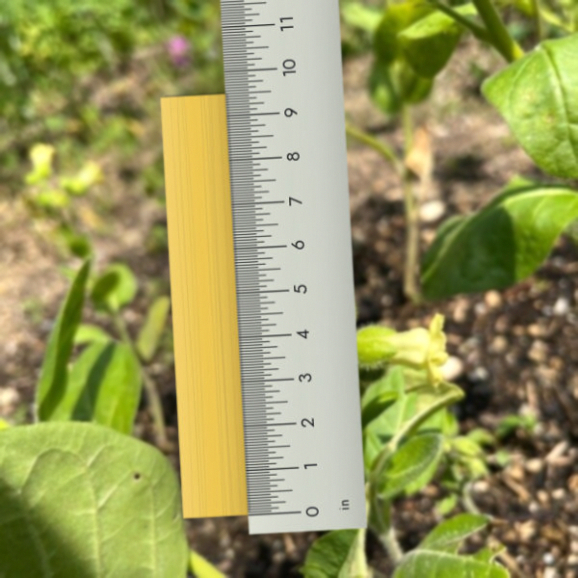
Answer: 9.5 in
